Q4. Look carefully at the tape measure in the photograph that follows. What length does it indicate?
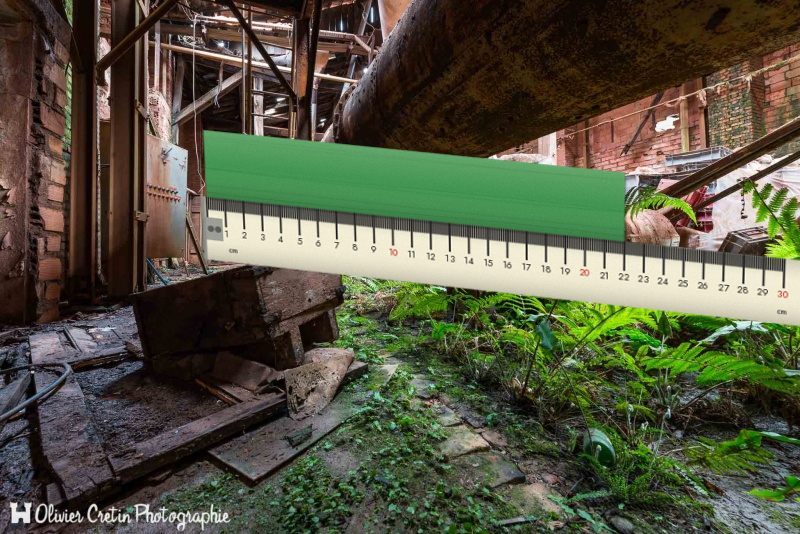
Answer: 22 cm
